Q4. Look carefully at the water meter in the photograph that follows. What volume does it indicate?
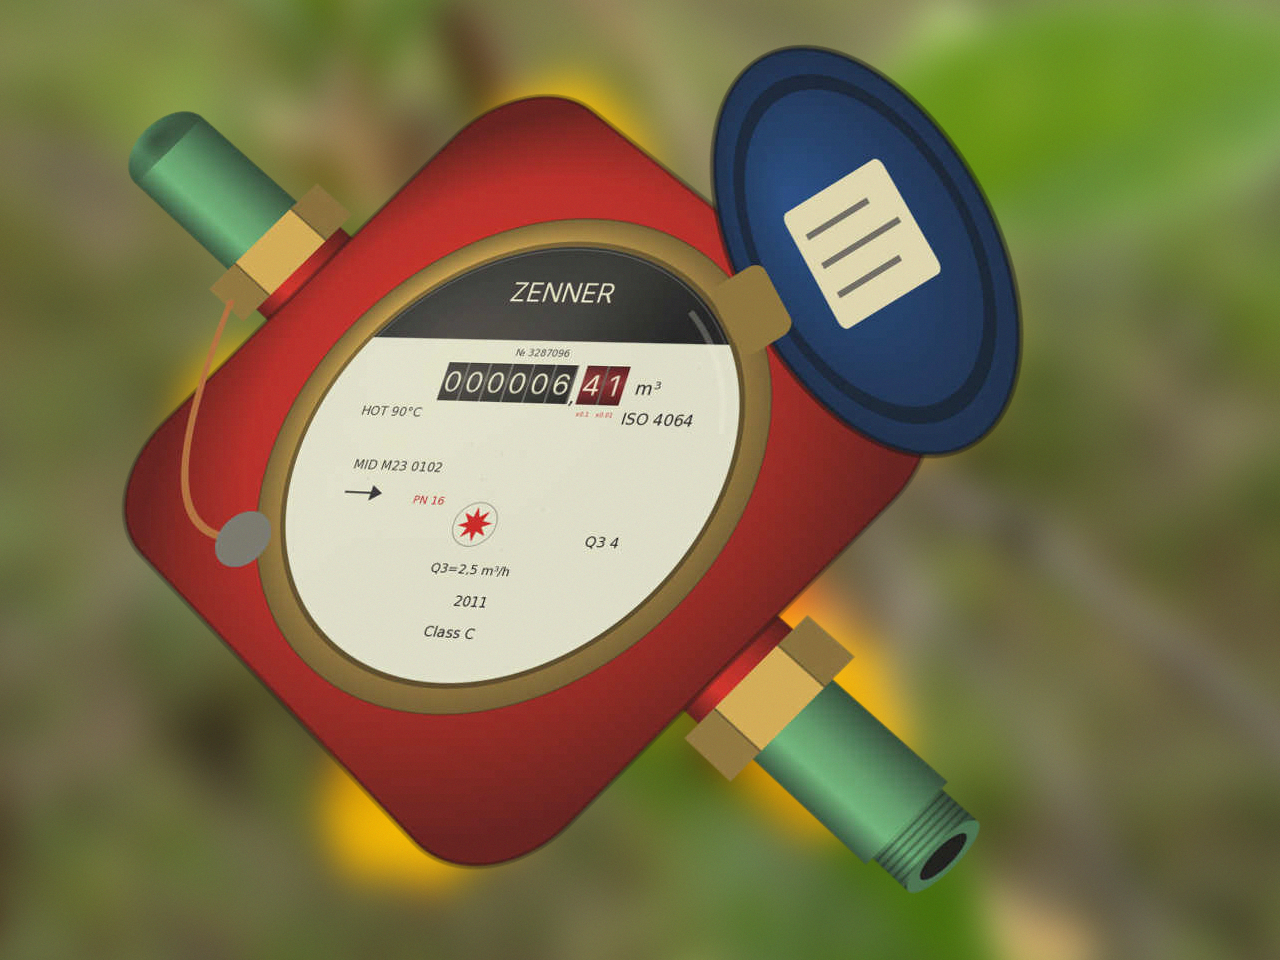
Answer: 6.41 m³
